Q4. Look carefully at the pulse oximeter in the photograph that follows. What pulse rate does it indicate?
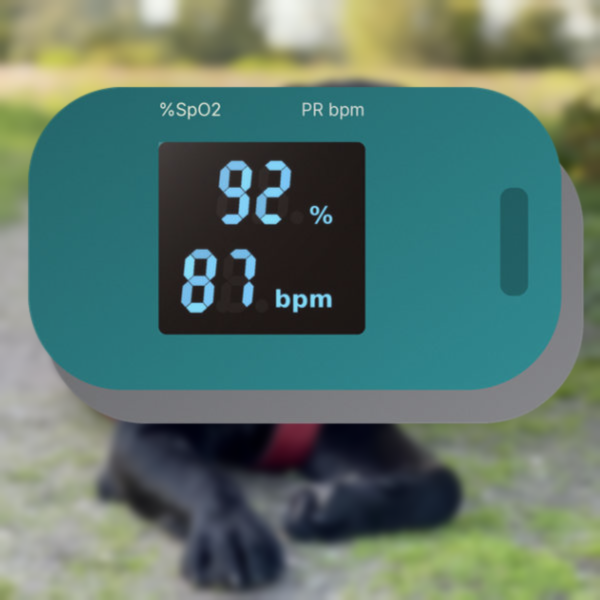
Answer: 87 bpm
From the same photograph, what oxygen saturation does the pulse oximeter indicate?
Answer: 92 %
